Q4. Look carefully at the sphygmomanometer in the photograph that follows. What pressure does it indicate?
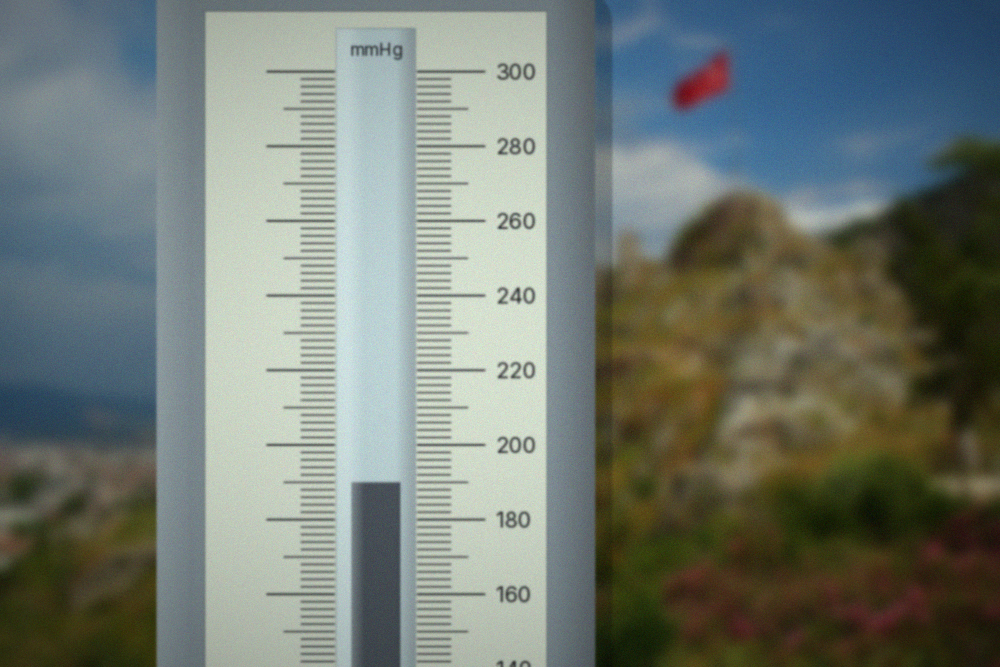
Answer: 190 mmHg
